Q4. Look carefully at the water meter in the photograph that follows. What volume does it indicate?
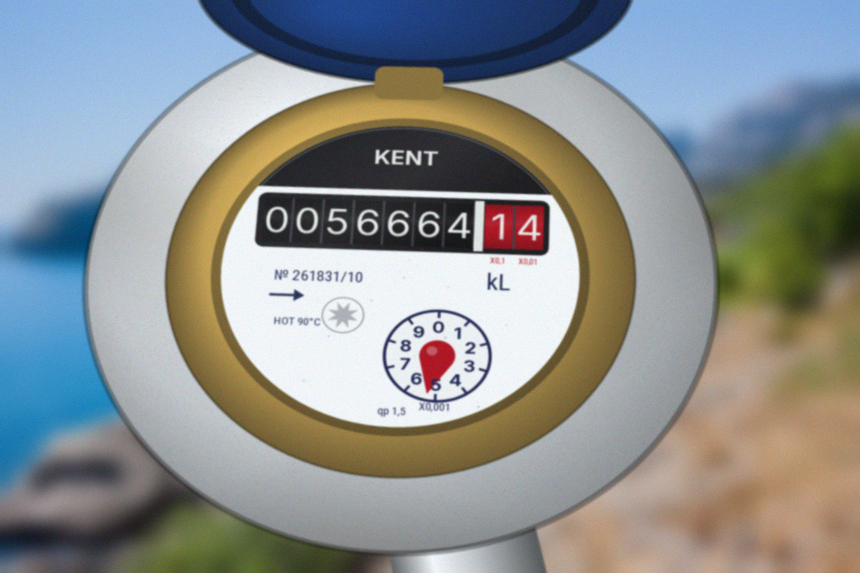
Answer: 56664.145 kL
